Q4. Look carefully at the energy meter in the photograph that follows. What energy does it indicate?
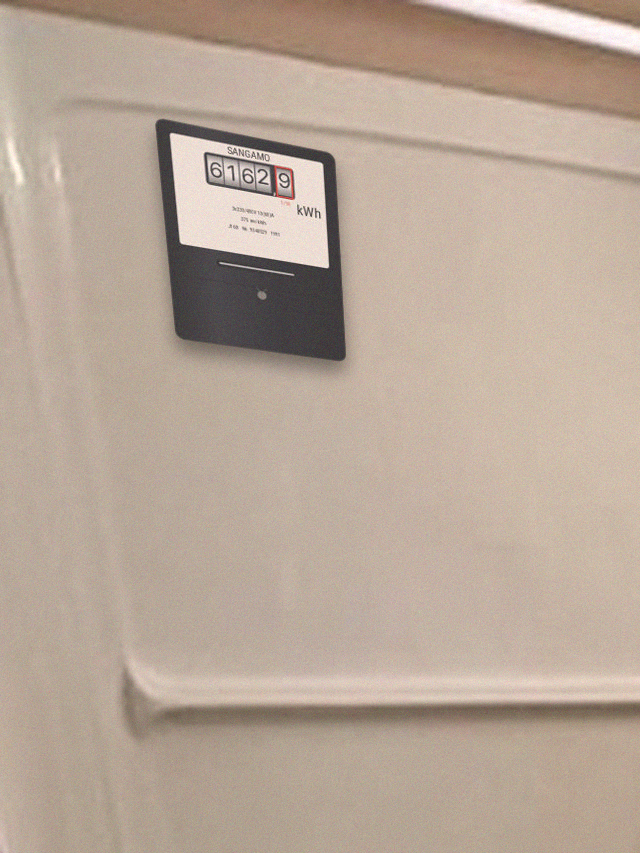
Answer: 6162.9 kWh
